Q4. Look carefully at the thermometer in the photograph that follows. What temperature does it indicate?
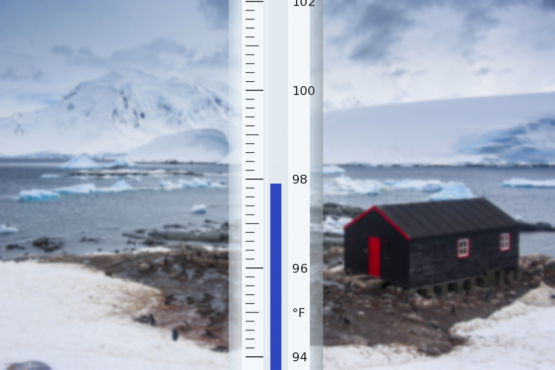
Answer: 97.9 °F
